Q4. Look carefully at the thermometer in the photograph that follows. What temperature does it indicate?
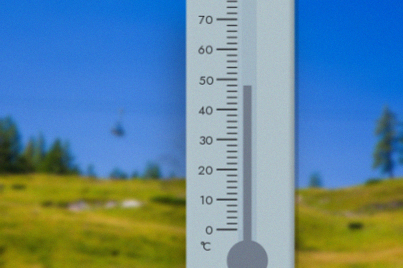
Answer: 48 °C
